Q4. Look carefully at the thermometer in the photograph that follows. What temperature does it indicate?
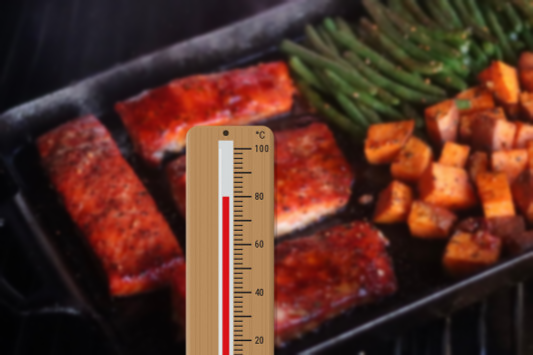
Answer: 80 °C
